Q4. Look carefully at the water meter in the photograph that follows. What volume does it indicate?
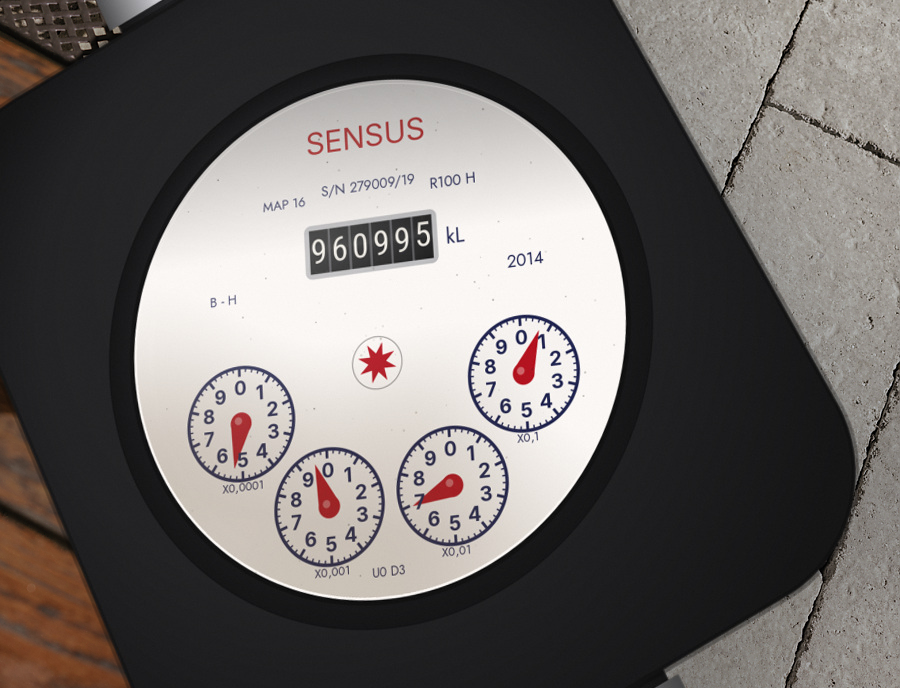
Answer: 960995.0695 kL
